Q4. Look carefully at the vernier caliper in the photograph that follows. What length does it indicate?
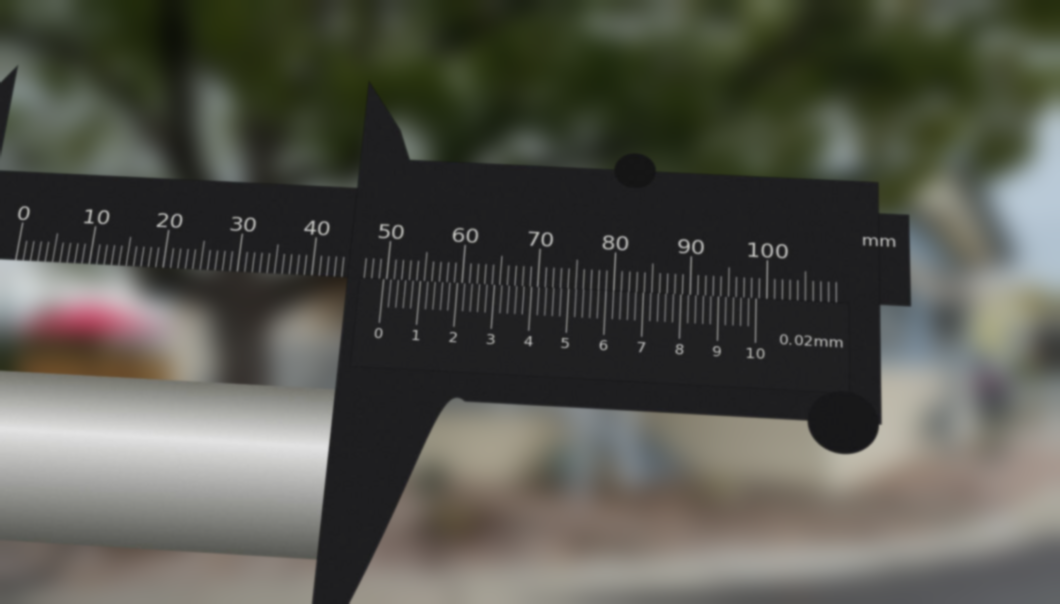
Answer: 49.6 mm
